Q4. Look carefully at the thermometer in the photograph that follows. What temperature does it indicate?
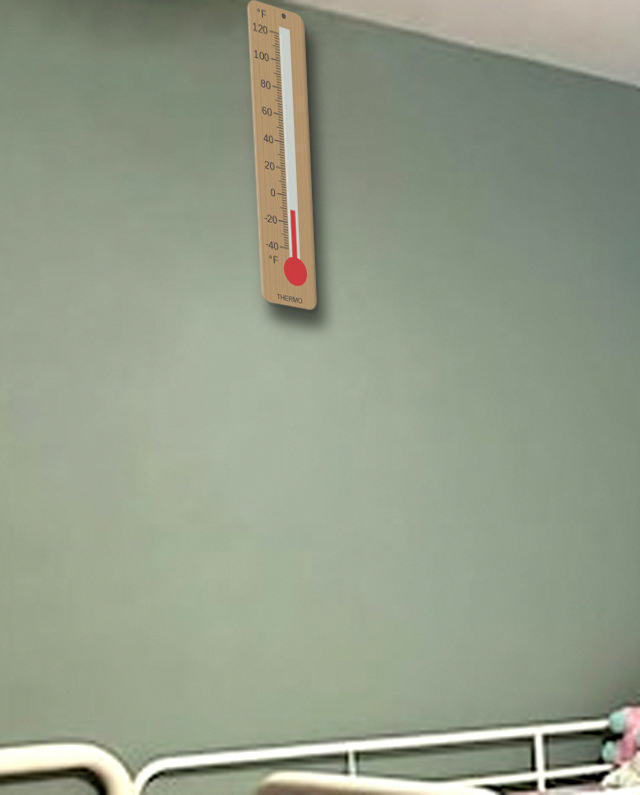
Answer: -10 °F
